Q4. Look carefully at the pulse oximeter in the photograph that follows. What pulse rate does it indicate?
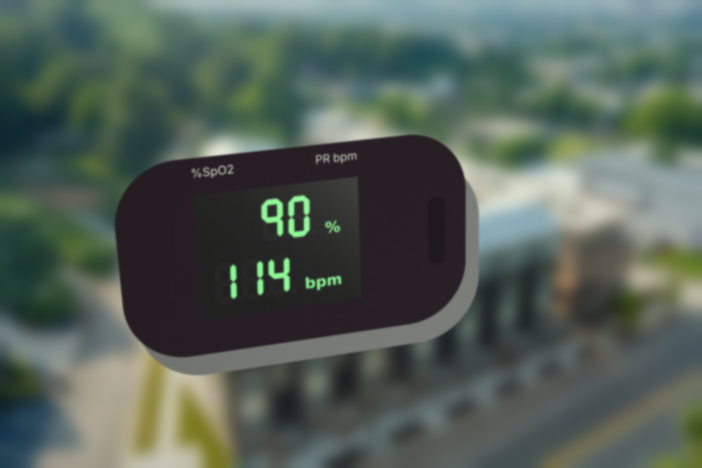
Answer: 114 bpm
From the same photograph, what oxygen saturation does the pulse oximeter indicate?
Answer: 90 %
